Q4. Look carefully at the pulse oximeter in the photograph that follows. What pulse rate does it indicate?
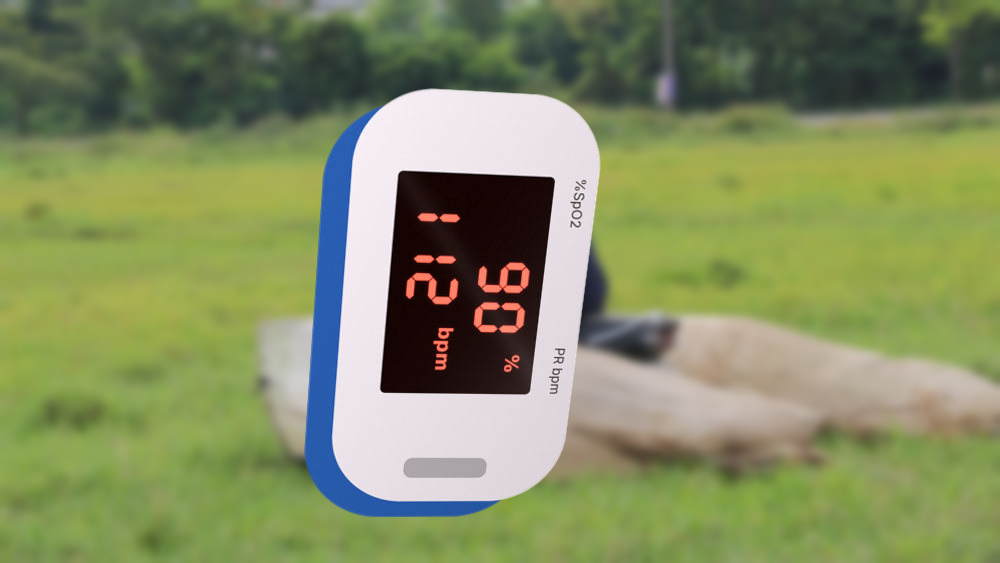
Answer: 112 bpm
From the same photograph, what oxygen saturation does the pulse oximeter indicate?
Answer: 90 %
